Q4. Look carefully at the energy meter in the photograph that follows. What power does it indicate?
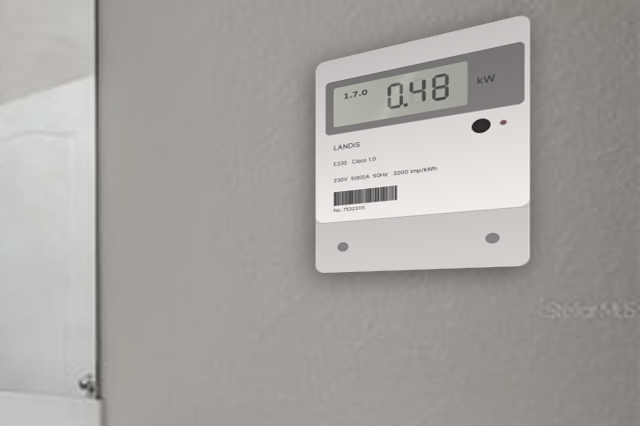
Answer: 0.48 kW
